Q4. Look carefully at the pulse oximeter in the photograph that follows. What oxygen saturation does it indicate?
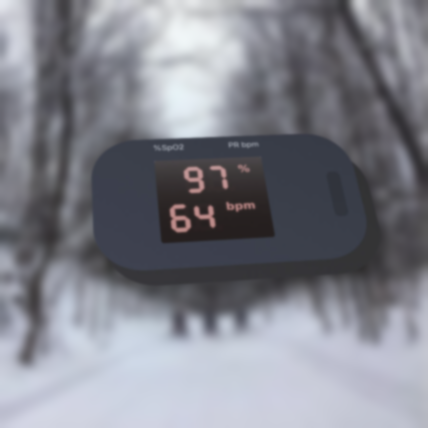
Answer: 97 %
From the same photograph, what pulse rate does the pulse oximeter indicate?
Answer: 64 bpm
